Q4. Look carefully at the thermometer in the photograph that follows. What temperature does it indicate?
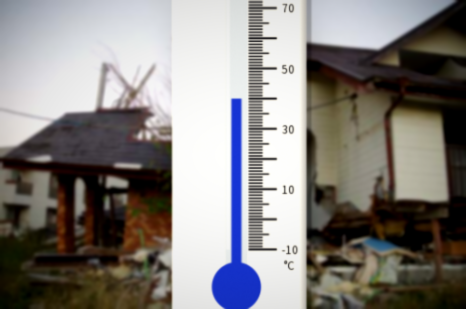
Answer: 40 °C
